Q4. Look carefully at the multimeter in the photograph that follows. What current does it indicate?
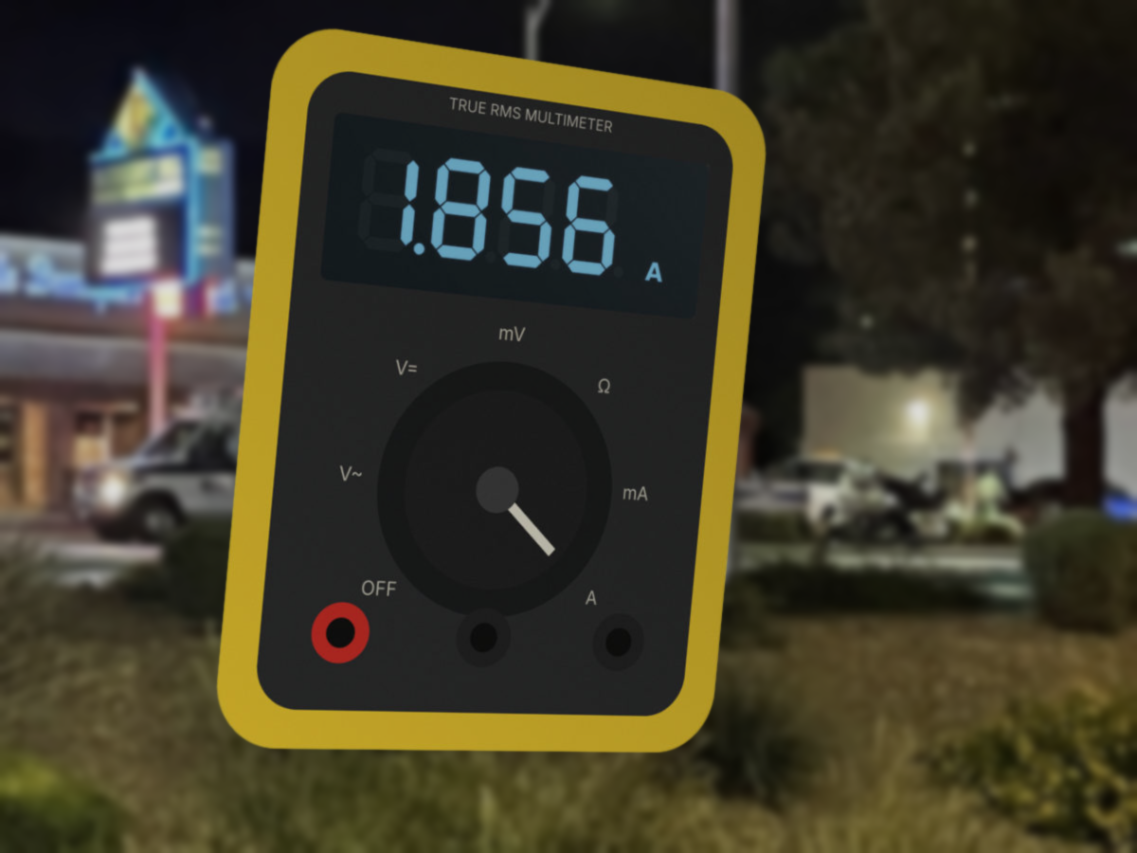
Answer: 1.856 A
